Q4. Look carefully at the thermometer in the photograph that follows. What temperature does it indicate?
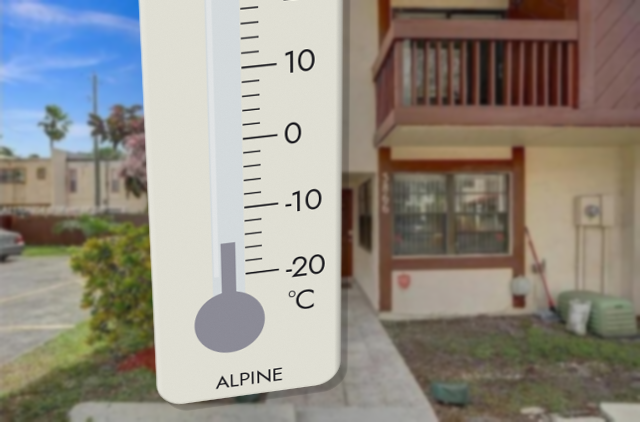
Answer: -15 °C
